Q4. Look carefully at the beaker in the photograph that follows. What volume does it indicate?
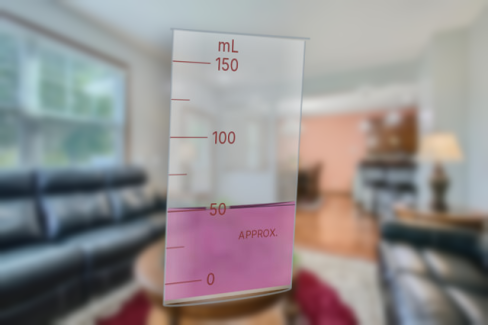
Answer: 50 mL
